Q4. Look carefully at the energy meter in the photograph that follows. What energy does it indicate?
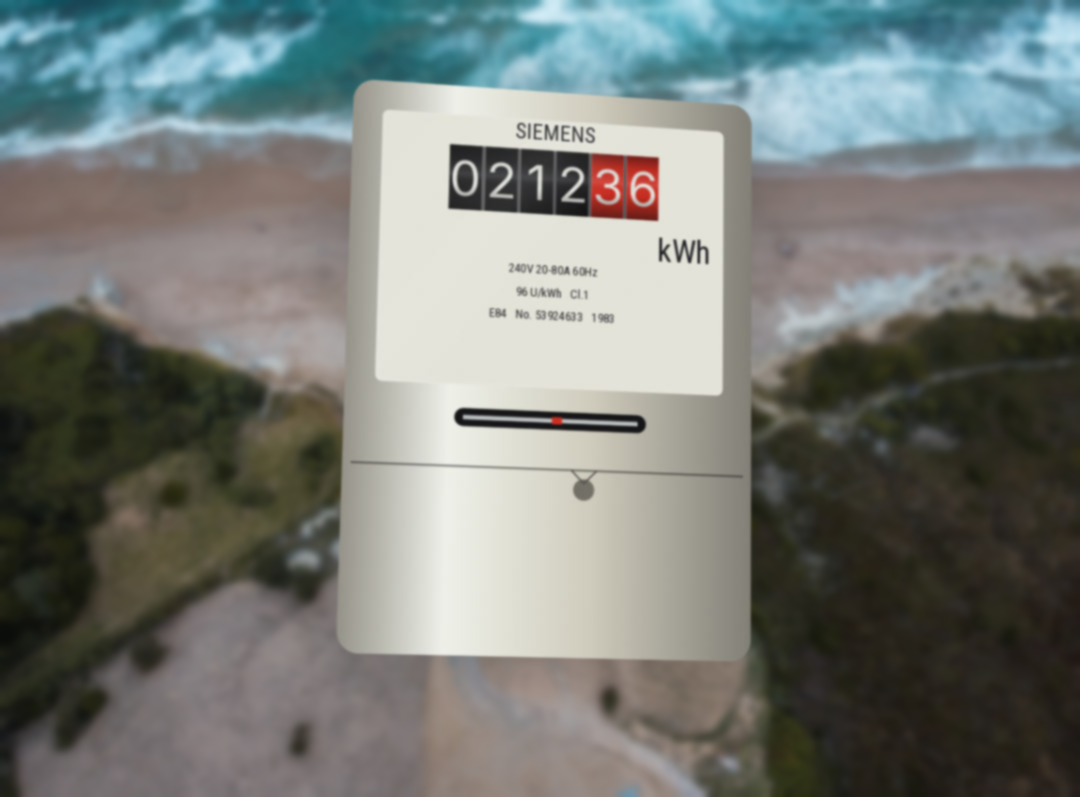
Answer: 212.36 kWh
